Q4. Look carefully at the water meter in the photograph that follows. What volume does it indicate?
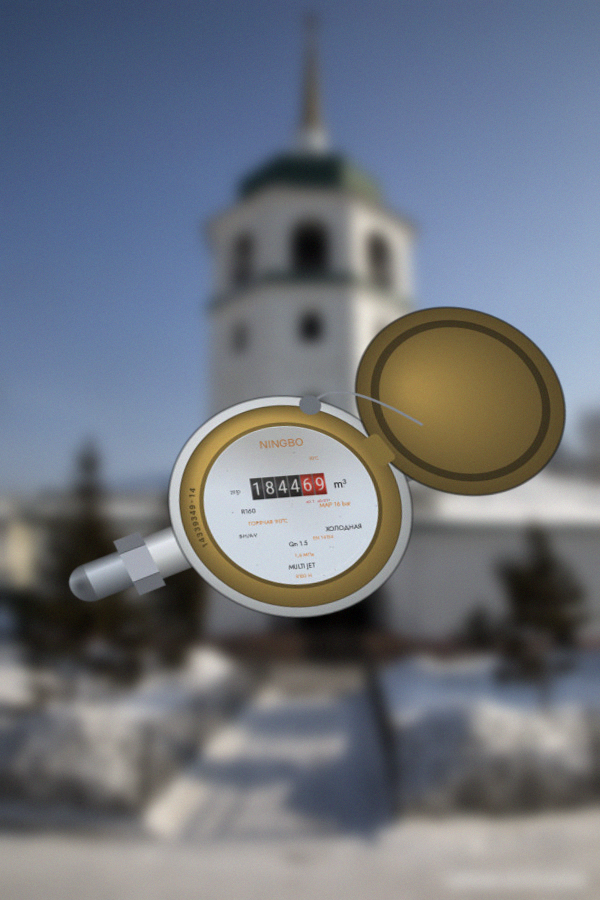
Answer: 1844.69 m³
